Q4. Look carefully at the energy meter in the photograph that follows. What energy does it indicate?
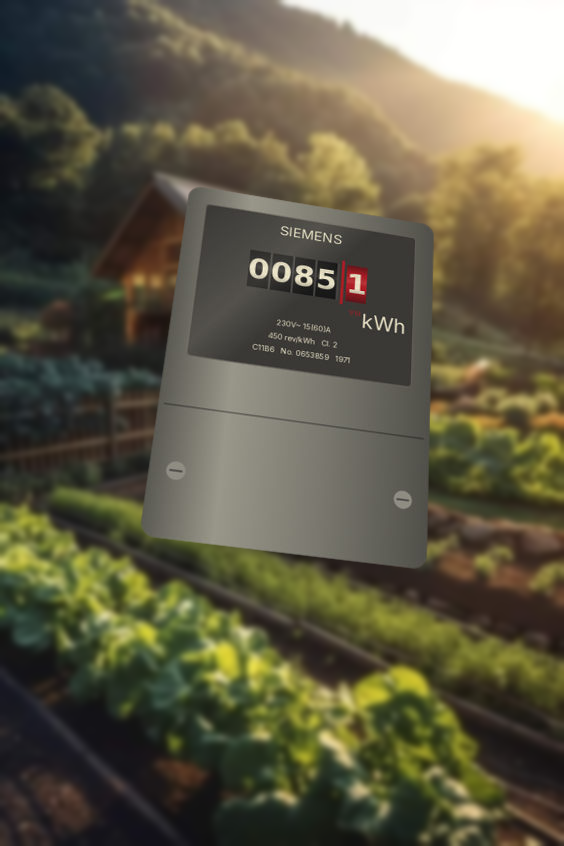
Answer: 85.1 kWh
